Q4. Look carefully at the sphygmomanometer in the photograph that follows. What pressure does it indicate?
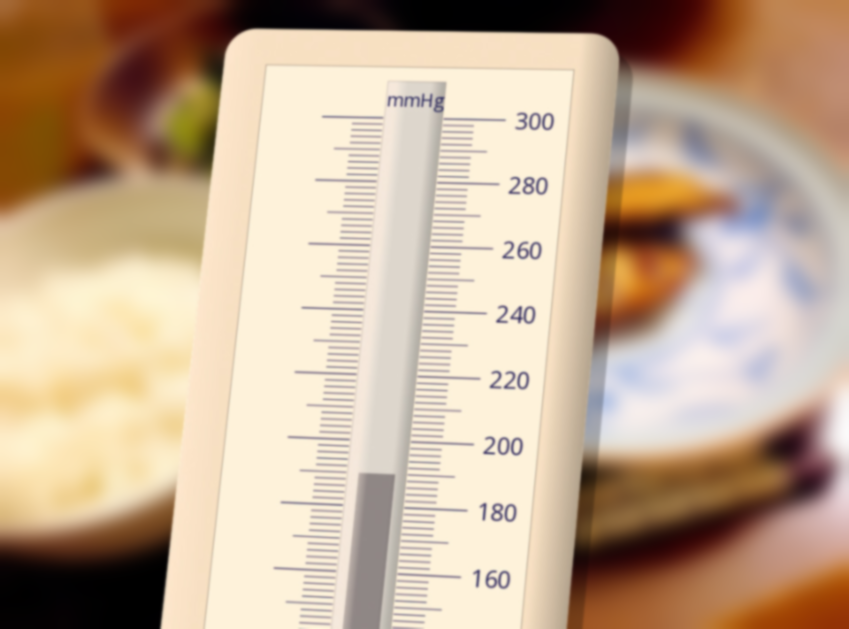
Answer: 190 mmHg
